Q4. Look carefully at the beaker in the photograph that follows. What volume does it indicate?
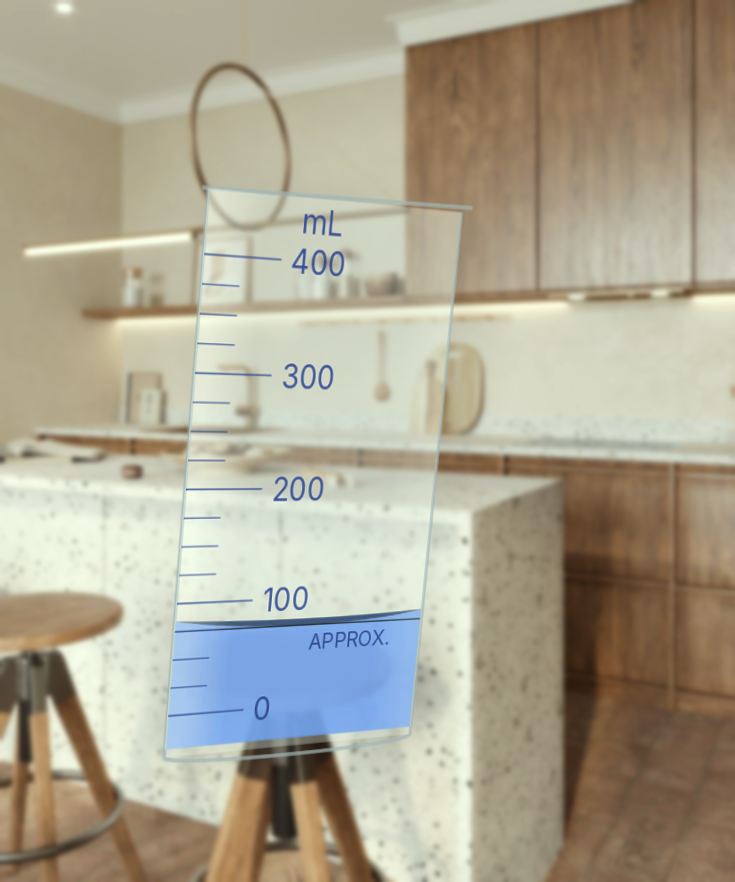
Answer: 75 mL
